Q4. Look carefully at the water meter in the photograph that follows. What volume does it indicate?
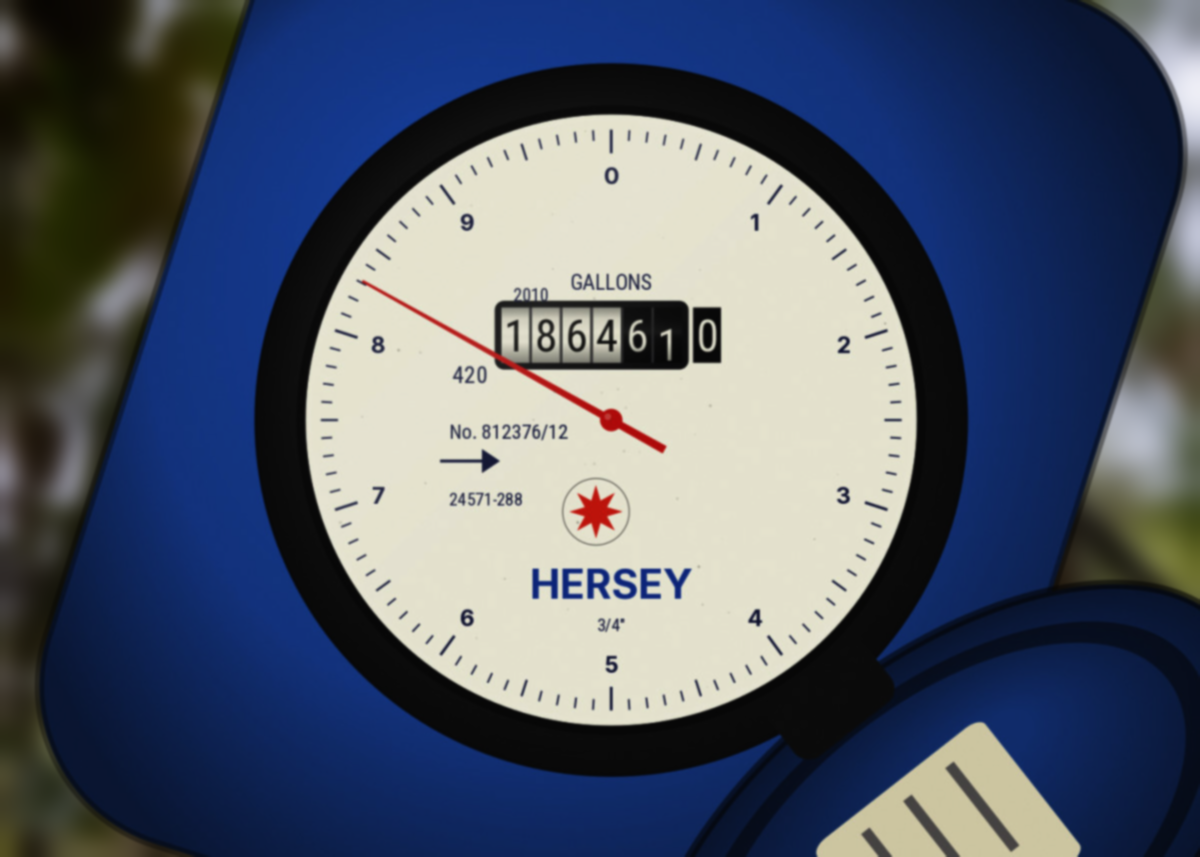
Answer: 1864608.3 gal
